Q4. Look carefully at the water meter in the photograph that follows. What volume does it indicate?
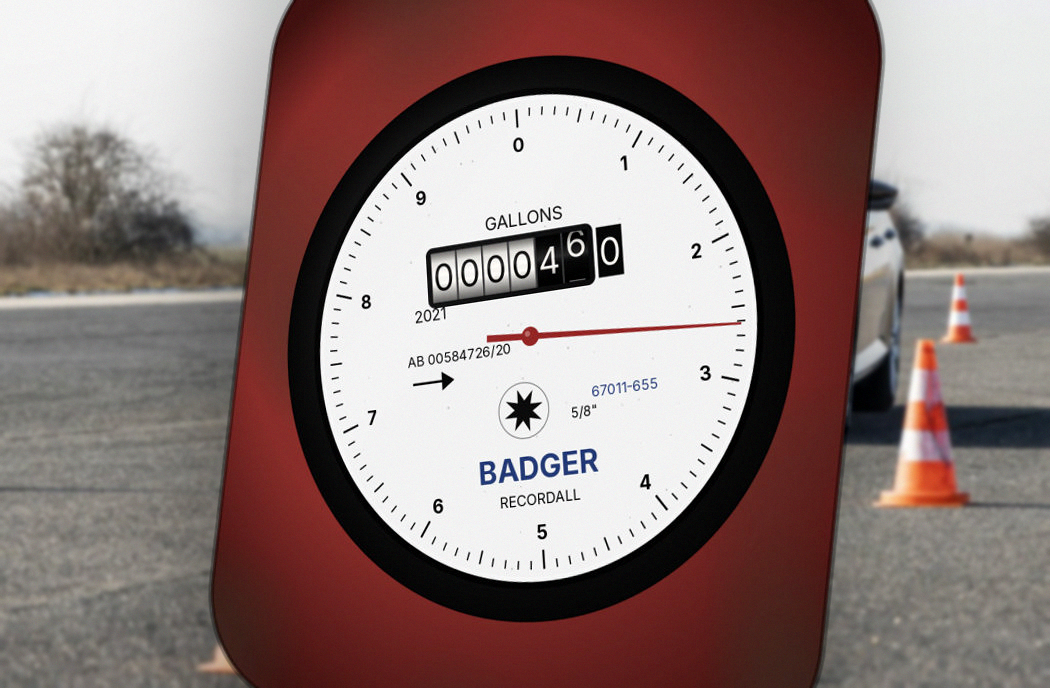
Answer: 462.6 gal
